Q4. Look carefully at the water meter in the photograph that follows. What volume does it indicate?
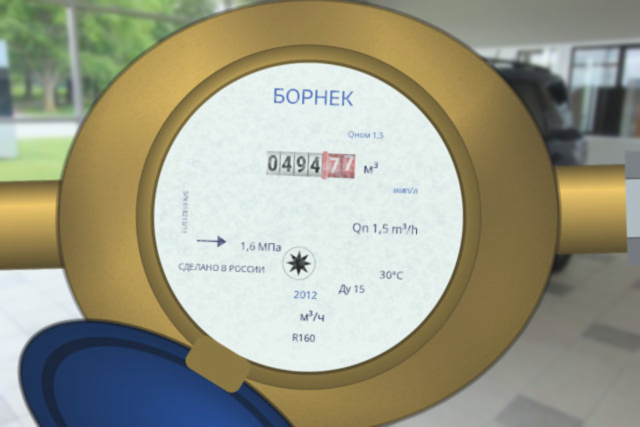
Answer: 494.77 m³
